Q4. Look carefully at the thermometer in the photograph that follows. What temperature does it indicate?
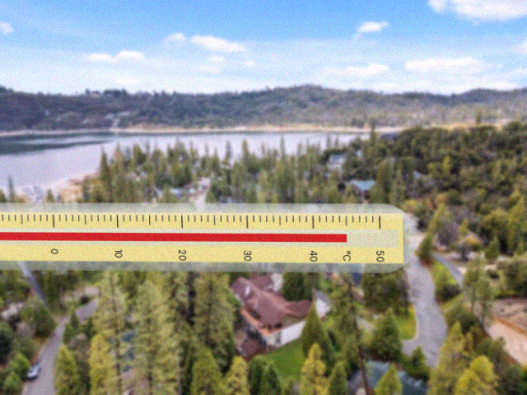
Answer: 45 °C
